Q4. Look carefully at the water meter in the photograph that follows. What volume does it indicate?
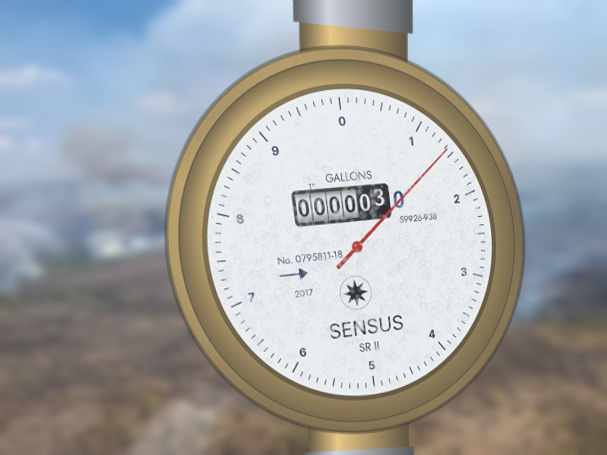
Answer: 31.4 gal
